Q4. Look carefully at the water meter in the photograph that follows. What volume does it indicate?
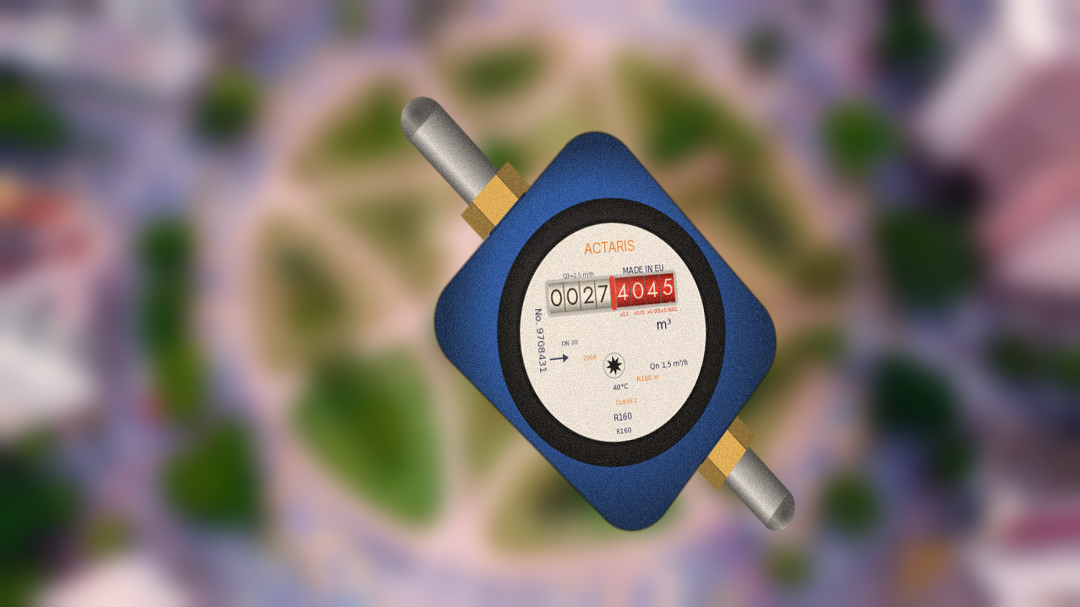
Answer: 27.4045 m³
